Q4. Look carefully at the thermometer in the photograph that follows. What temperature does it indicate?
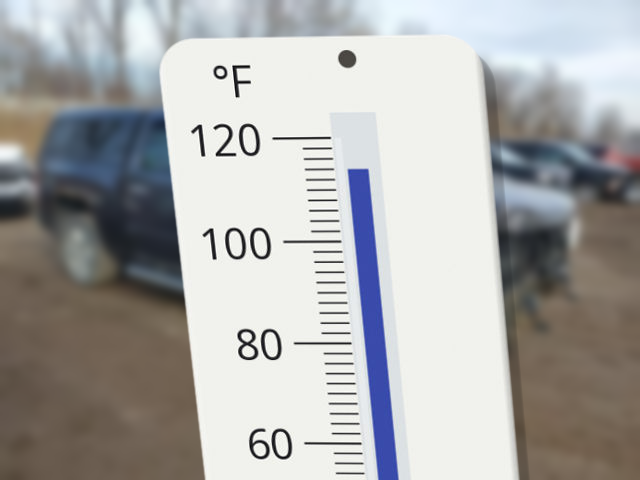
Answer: 114 °F
